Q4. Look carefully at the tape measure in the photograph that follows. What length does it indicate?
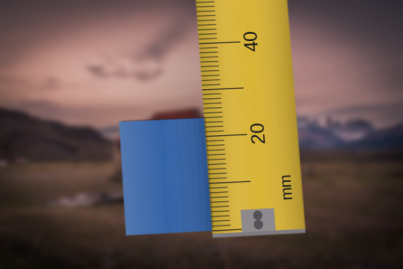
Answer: 24 mm
